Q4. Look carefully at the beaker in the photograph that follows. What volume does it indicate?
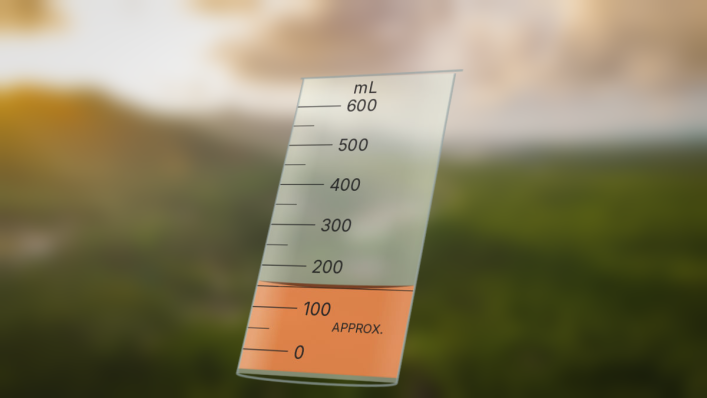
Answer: 150 mL
